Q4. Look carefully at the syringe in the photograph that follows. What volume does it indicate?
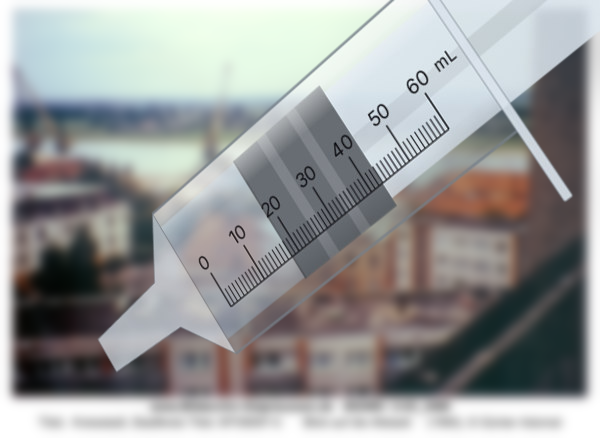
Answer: 18 mL
